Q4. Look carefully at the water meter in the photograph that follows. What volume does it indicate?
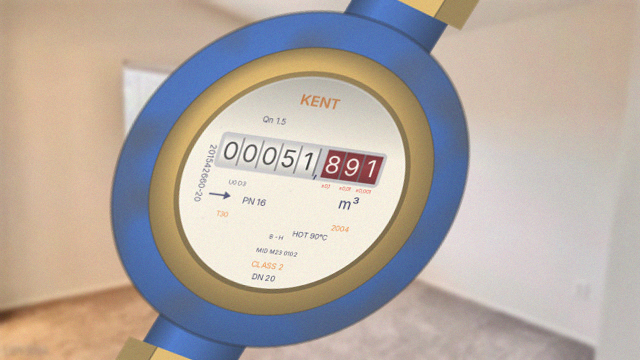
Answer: 51.891 m³
